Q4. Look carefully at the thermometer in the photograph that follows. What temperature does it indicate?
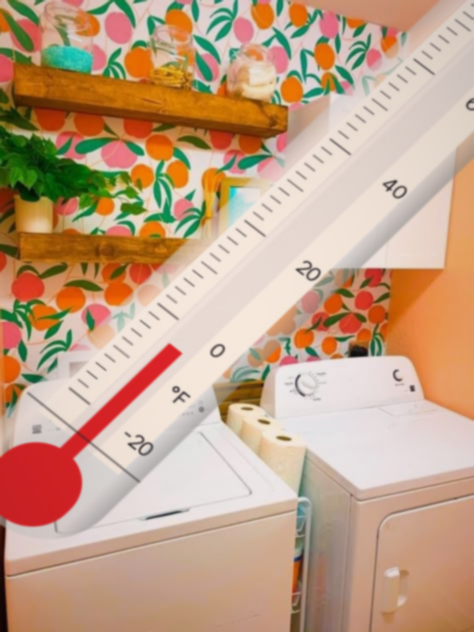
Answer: -4 °F
